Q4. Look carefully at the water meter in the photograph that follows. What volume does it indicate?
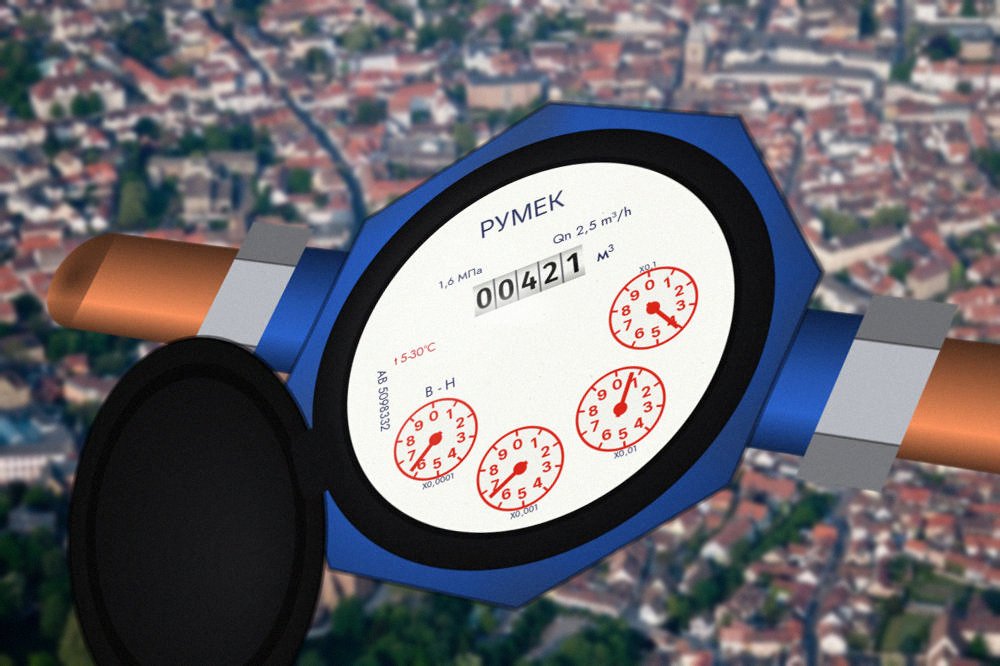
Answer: 421.4066 m³
